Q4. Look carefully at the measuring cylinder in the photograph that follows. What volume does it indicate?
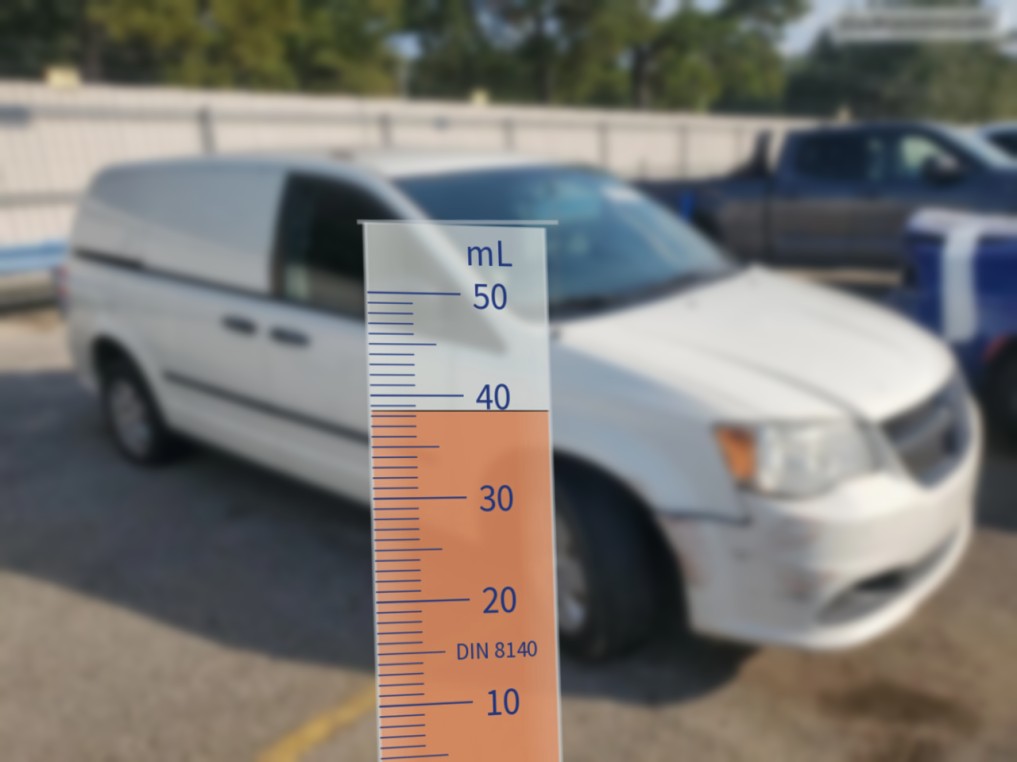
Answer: 38.5 mL
